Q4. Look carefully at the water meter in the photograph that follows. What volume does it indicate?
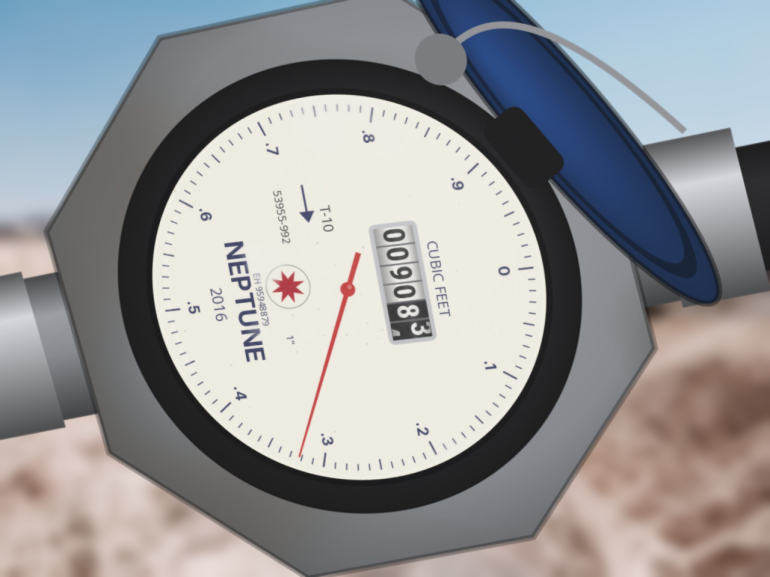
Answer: 9083.32 ft³
